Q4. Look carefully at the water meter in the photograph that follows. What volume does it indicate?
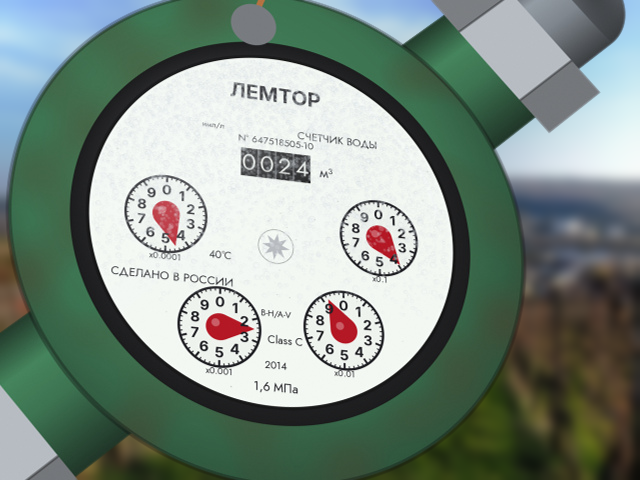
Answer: 24.3924 m³
